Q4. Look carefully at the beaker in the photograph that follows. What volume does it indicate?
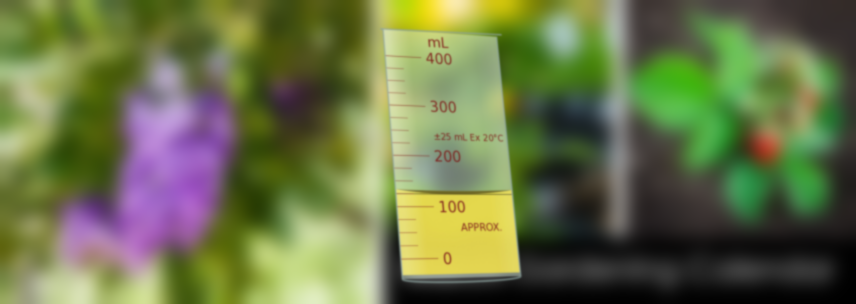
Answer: 125 mL
